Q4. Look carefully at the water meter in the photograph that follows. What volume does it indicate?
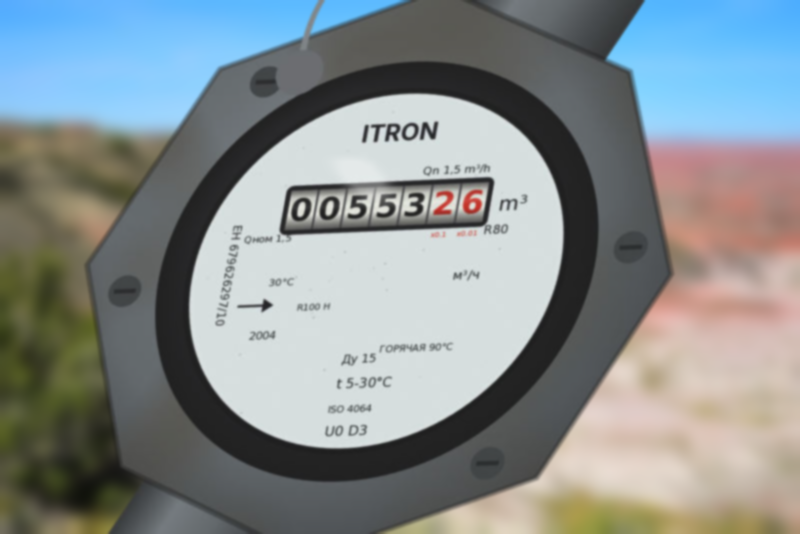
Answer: 553.26 m³
